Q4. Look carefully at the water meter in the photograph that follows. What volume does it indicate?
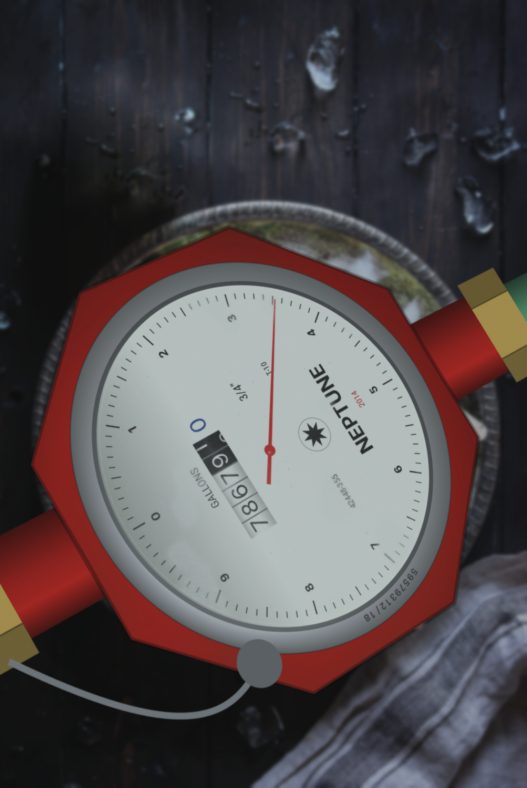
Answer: 7867913.5 gal
